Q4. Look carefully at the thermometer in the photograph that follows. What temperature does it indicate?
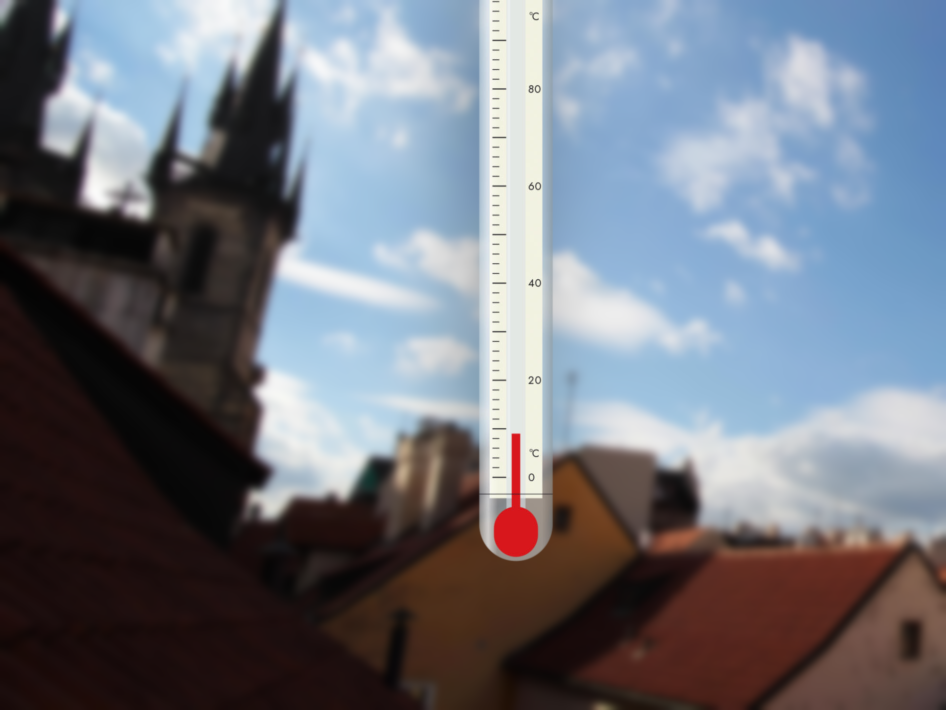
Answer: 9 °C
